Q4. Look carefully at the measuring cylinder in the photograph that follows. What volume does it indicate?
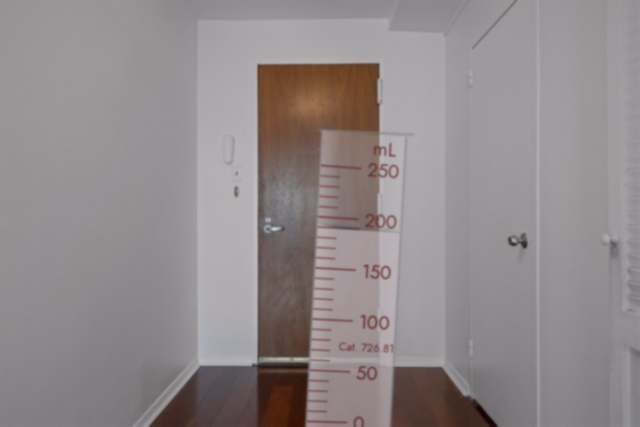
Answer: 190 mL
